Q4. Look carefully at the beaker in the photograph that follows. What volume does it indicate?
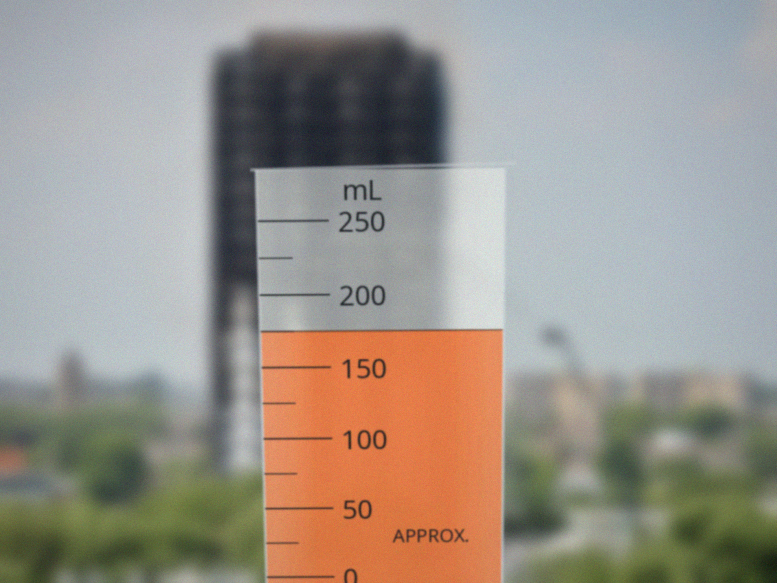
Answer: 175 mL
